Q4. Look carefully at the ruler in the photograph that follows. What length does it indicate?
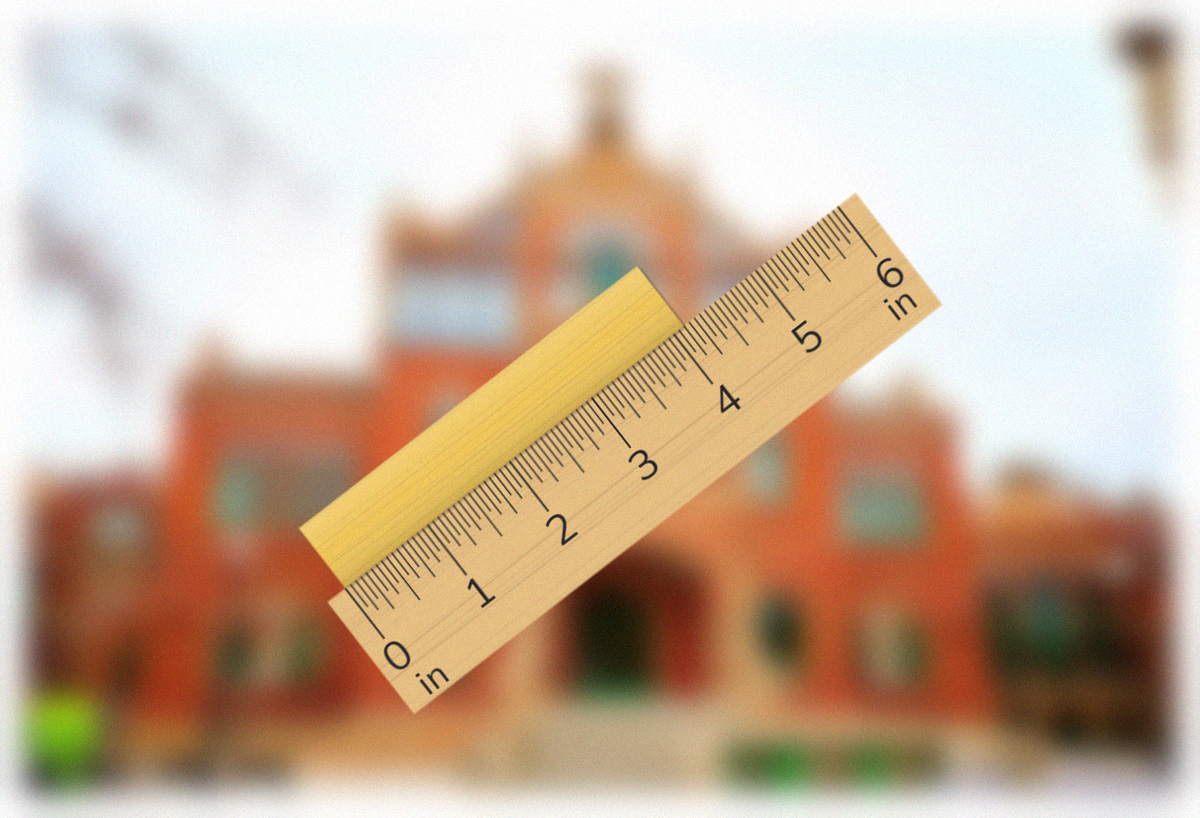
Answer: 4.125 in
